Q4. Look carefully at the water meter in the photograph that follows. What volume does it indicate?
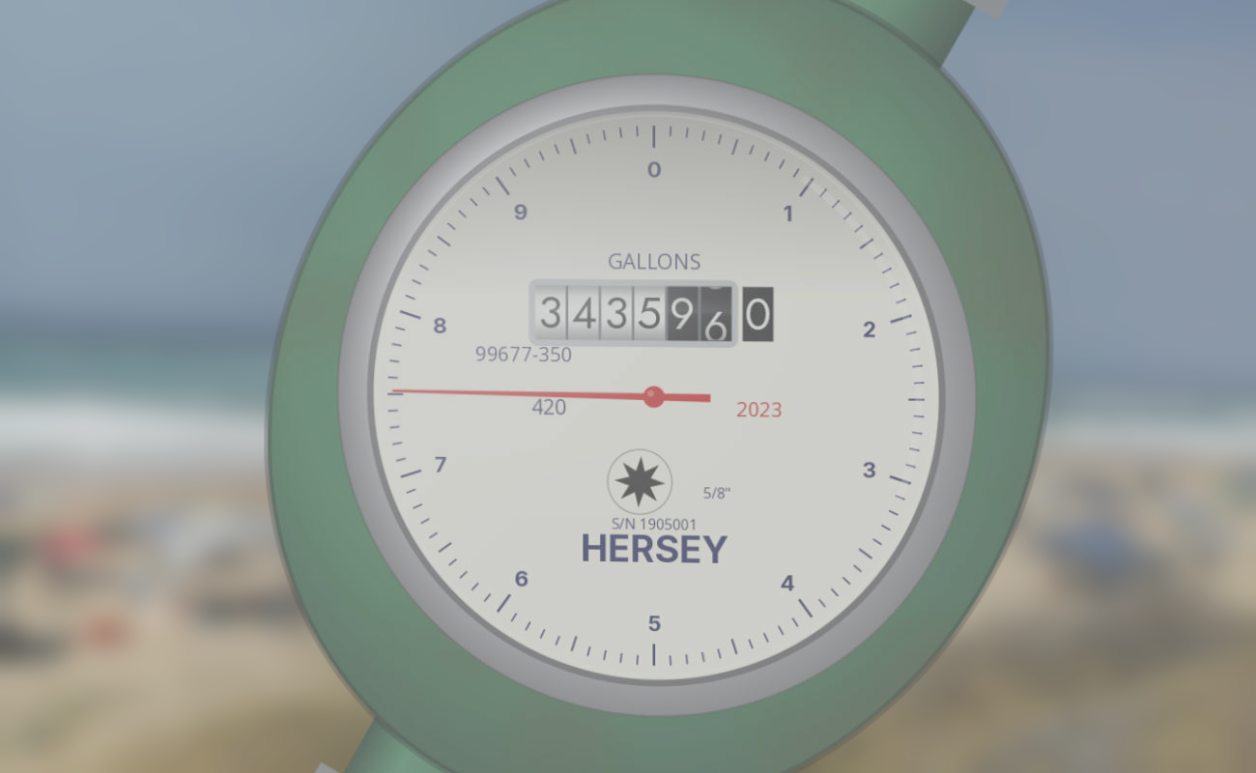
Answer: 3435957.5 gal
